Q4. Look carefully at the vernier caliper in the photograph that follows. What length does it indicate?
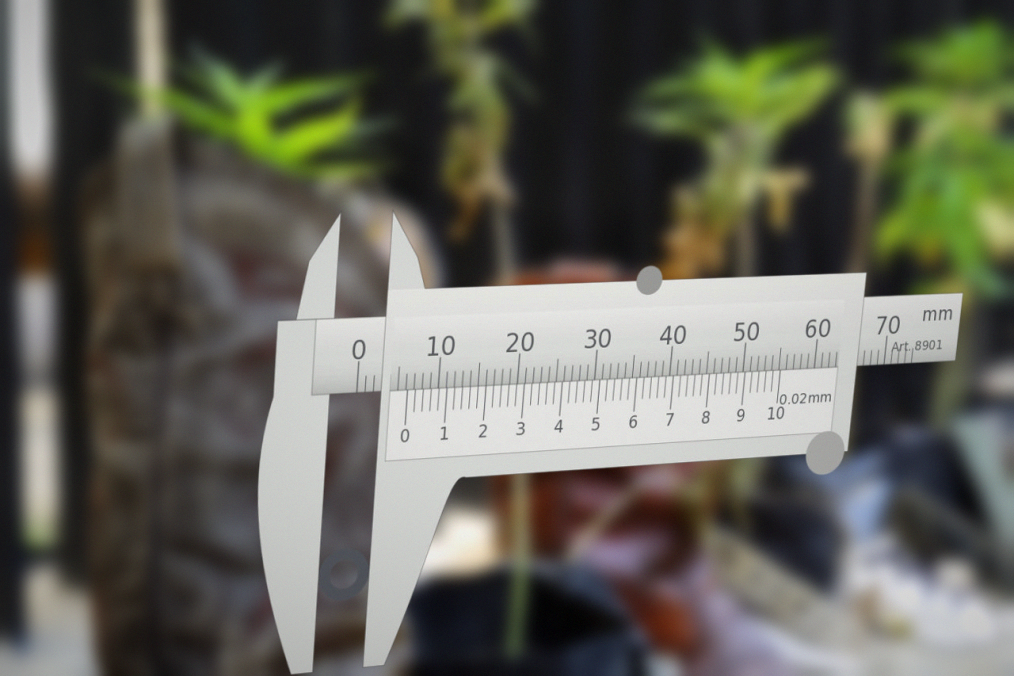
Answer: 6.2 mm
